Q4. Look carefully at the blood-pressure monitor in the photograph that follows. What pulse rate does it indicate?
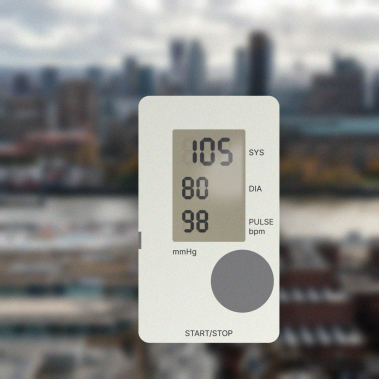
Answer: 98 bpm
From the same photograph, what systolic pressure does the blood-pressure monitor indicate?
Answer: 105 mmHg
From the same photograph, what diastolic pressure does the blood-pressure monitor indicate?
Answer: 80 mmHg
